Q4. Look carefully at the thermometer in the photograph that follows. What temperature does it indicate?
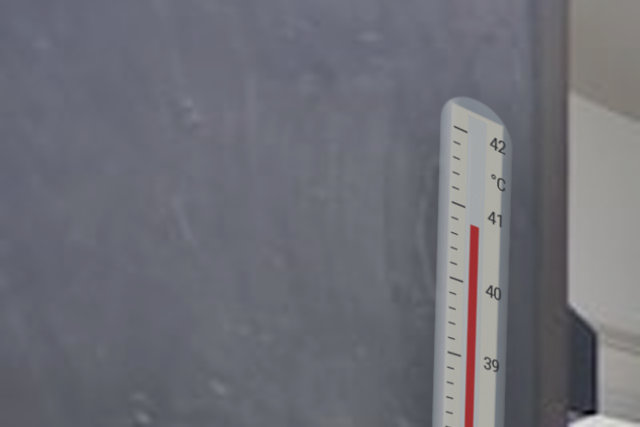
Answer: 40.8 °C
